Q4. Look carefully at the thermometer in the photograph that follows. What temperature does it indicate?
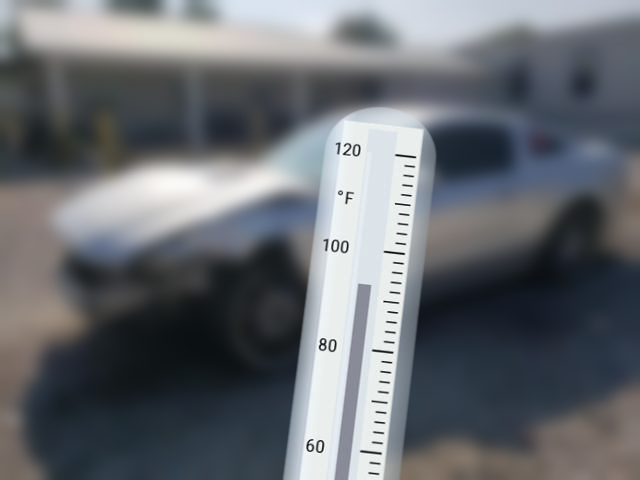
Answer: 93 °F
